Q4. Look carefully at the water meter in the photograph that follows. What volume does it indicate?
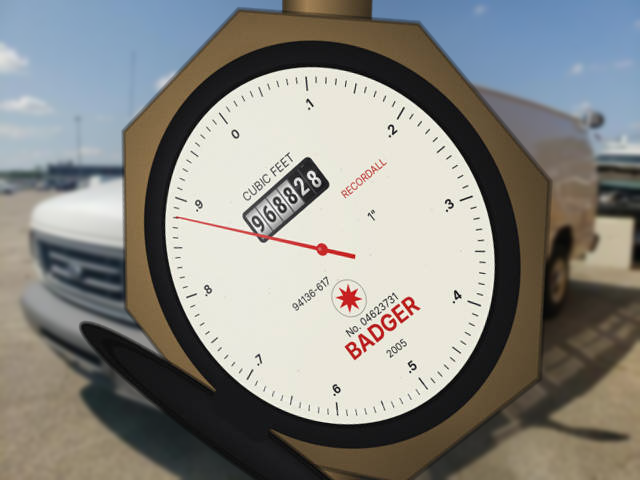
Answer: 968827.88 ft³
